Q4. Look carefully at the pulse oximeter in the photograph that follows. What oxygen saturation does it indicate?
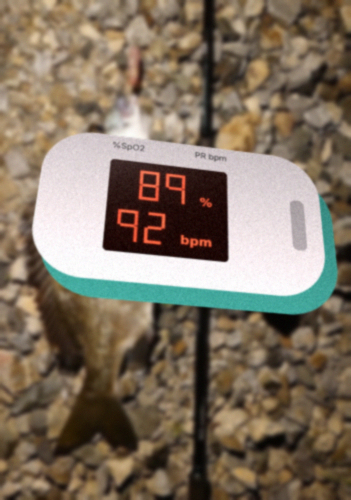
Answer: 89 %
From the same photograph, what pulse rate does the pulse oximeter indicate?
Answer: 92 bpm
